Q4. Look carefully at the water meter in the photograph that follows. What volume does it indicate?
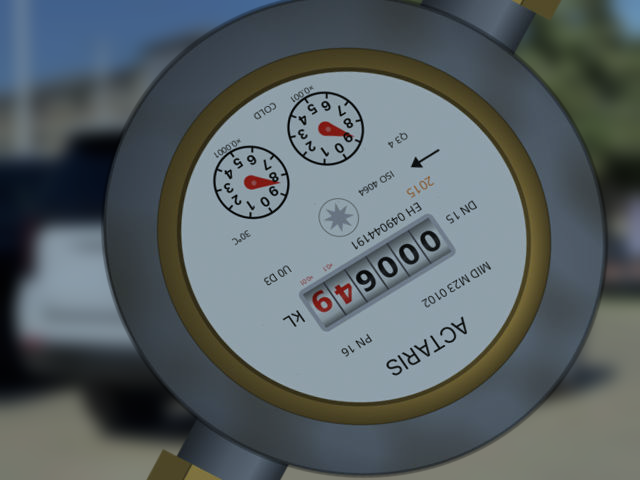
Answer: 6.4888 kL
